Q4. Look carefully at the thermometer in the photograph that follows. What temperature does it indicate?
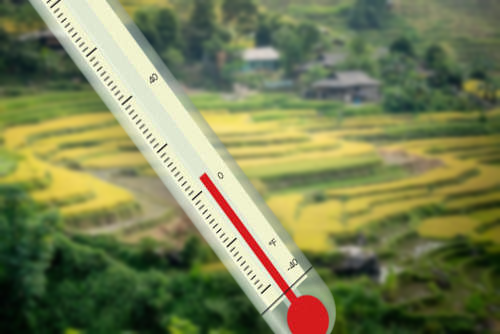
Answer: 4 °F
